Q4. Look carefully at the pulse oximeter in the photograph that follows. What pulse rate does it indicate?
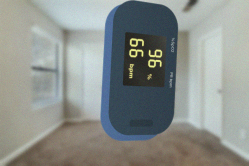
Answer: 66 bpm
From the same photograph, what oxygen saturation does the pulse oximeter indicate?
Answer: 96 %
